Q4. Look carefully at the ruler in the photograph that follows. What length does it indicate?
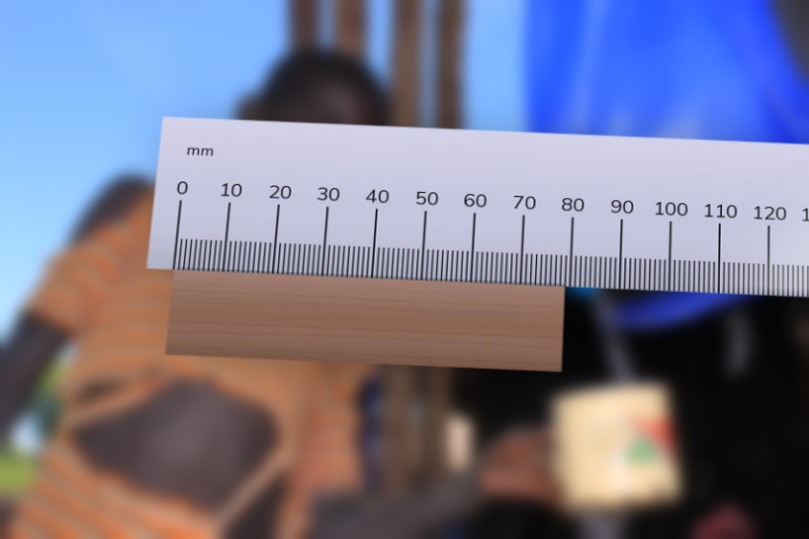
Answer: 79 mm
